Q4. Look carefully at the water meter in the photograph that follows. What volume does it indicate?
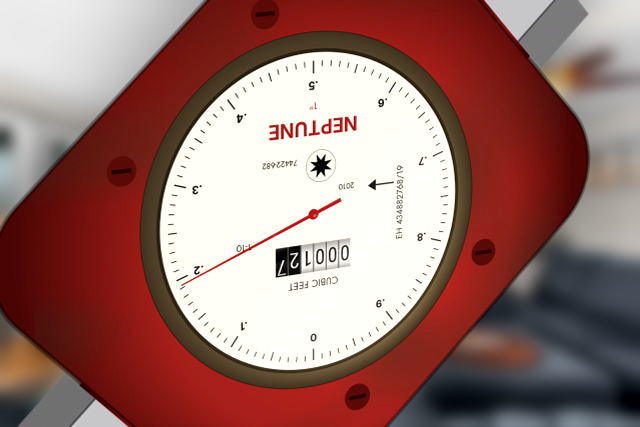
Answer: 127.19 ft³
